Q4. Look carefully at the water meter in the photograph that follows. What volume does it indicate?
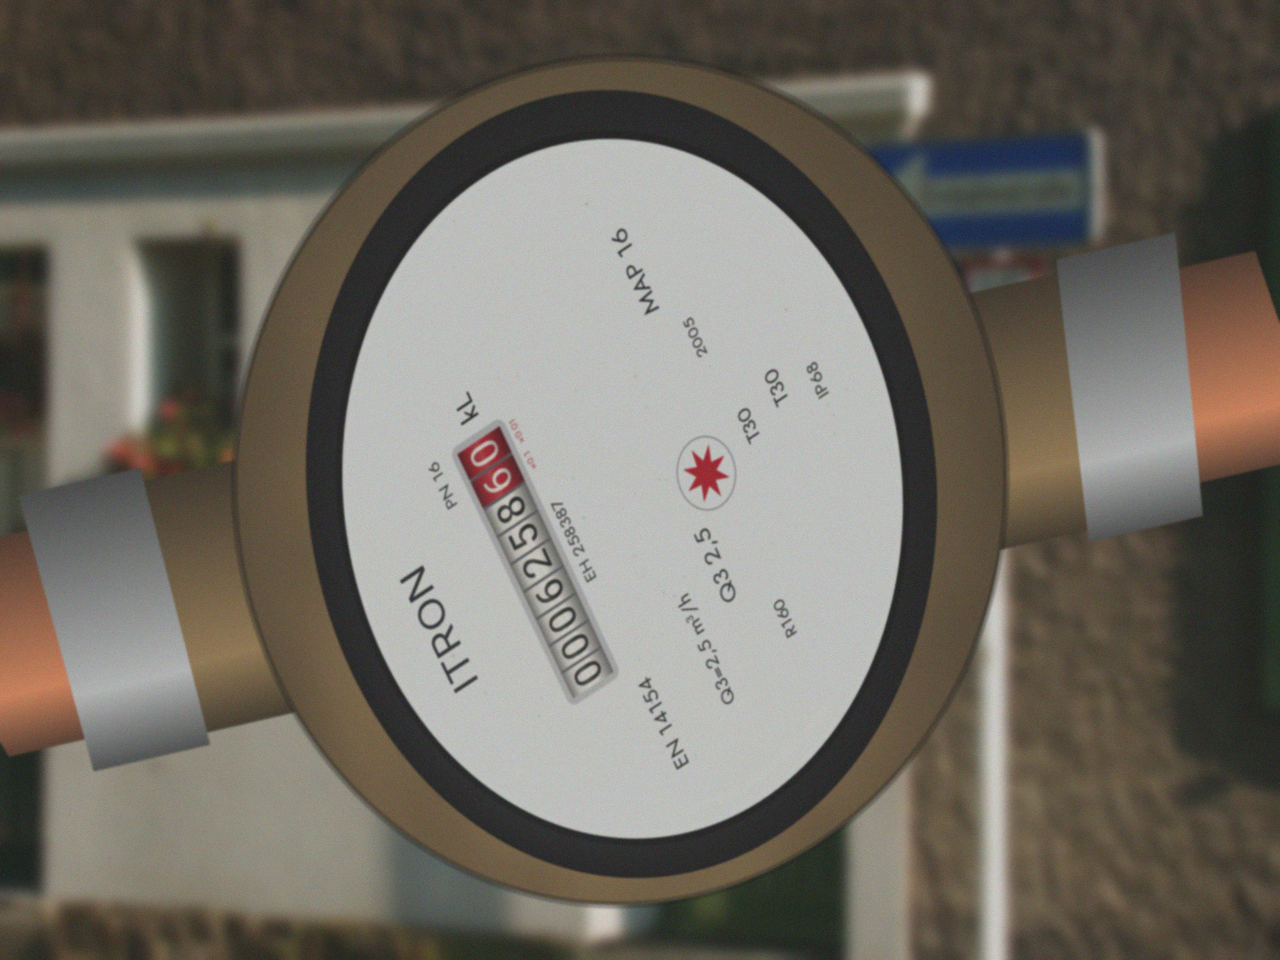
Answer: 6258.60 kL
